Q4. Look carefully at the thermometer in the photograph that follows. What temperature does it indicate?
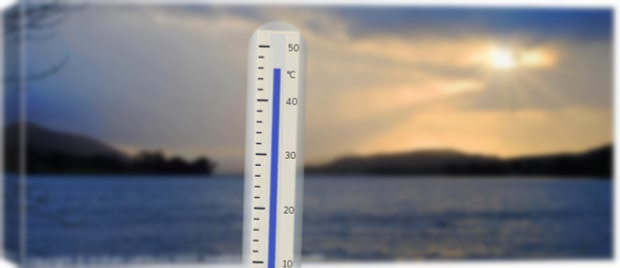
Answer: 46 °C
